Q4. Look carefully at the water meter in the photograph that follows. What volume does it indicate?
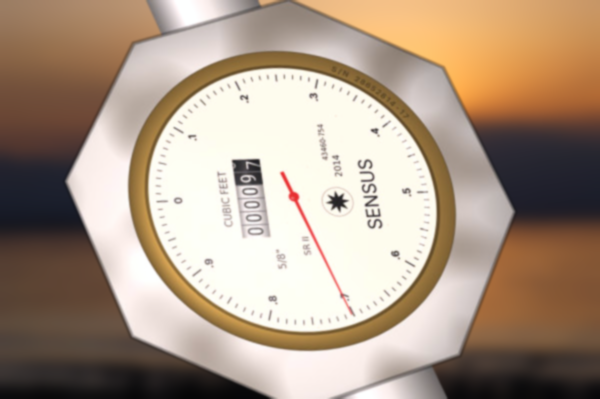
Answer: 96.70 ft³
